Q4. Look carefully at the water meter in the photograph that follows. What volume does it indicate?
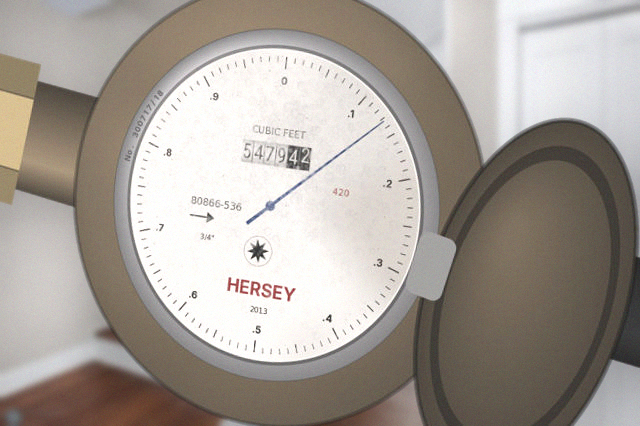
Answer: 547942.13 ft³
